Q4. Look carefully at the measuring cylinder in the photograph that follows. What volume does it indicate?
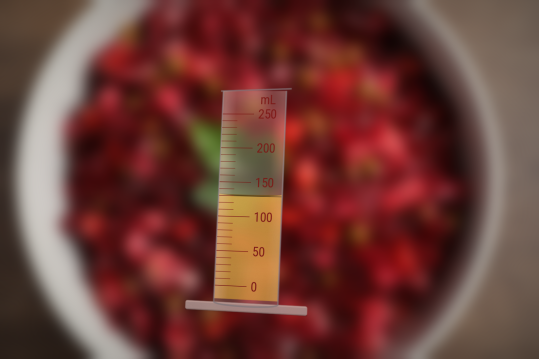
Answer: 130 mL
